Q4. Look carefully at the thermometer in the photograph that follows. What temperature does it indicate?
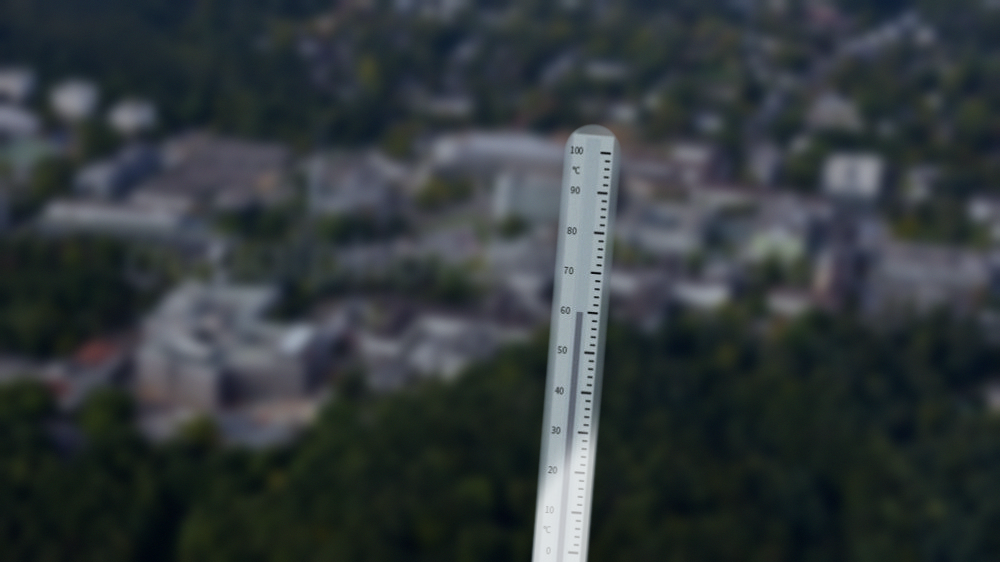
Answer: 60 °C
